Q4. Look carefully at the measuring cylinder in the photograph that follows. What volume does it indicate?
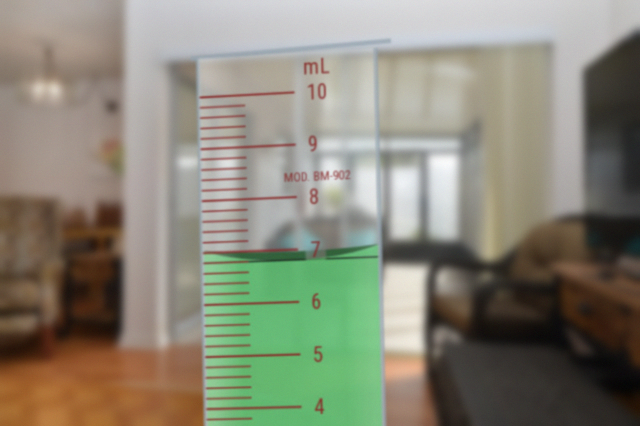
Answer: 6.8 mL
